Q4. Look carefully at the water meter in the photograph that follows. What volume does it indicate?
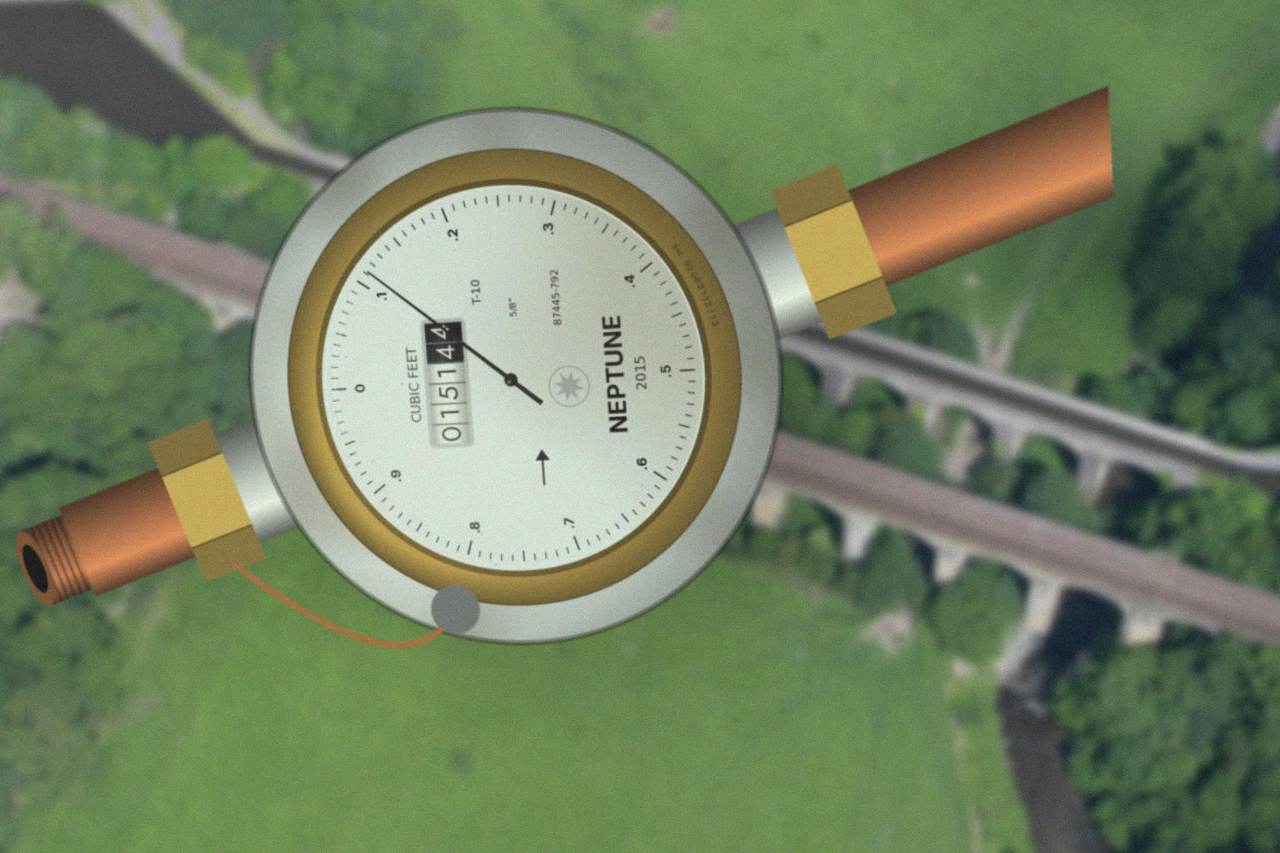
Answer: 15144.11 ft³
